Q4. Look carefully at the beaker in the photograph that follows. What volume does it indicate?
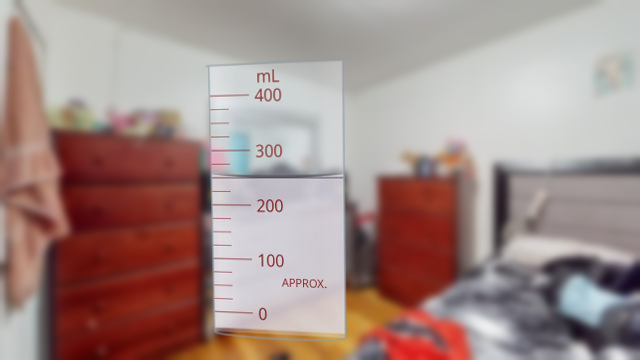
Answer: 250 mL
